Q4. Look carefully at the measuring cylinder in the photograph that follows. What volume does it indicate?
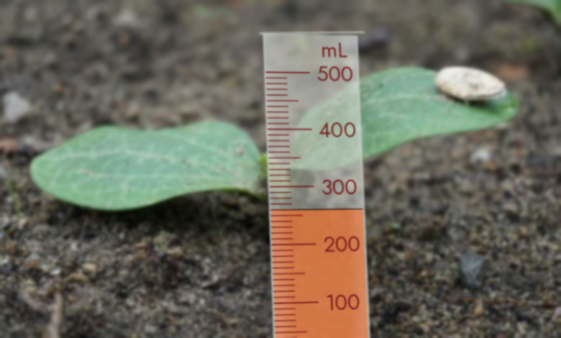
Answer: 260 mL
